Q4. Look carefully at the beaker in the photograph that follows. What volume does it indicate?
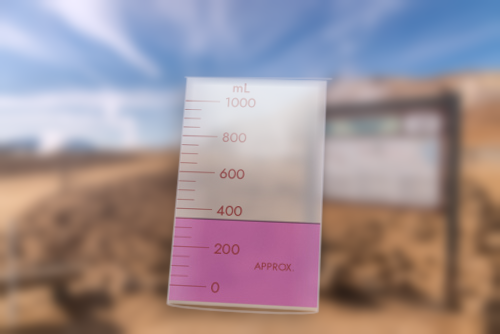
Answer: 350 mL
